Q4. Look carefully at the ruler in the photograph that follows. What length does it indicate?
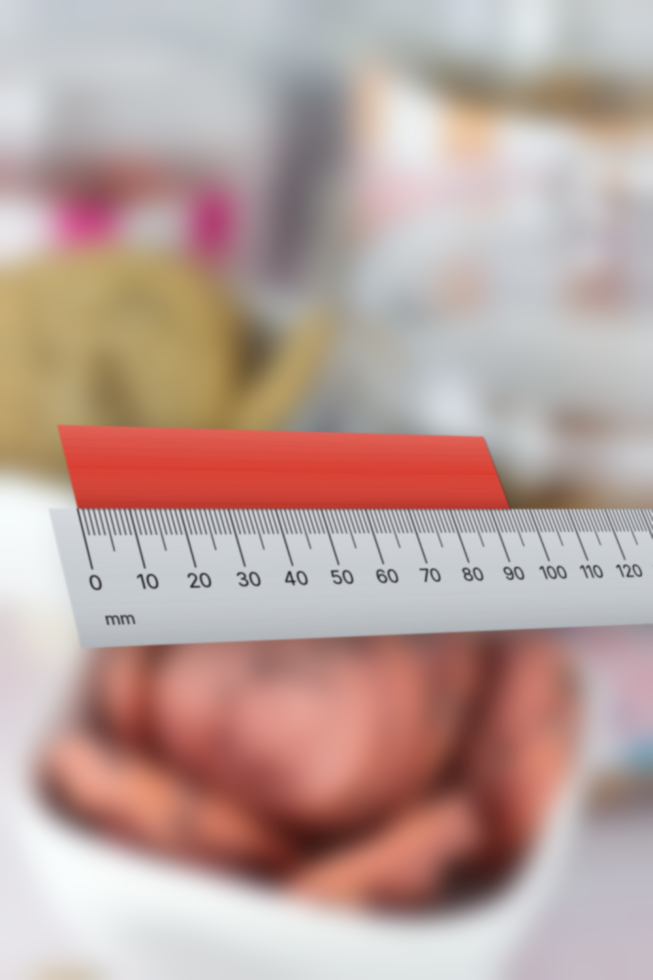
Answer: 95 mm
